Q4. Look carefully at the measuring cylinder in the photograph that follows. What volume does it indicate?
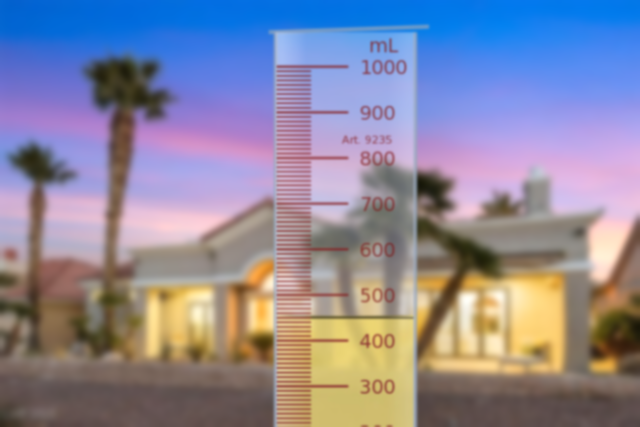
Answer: 450 mL
